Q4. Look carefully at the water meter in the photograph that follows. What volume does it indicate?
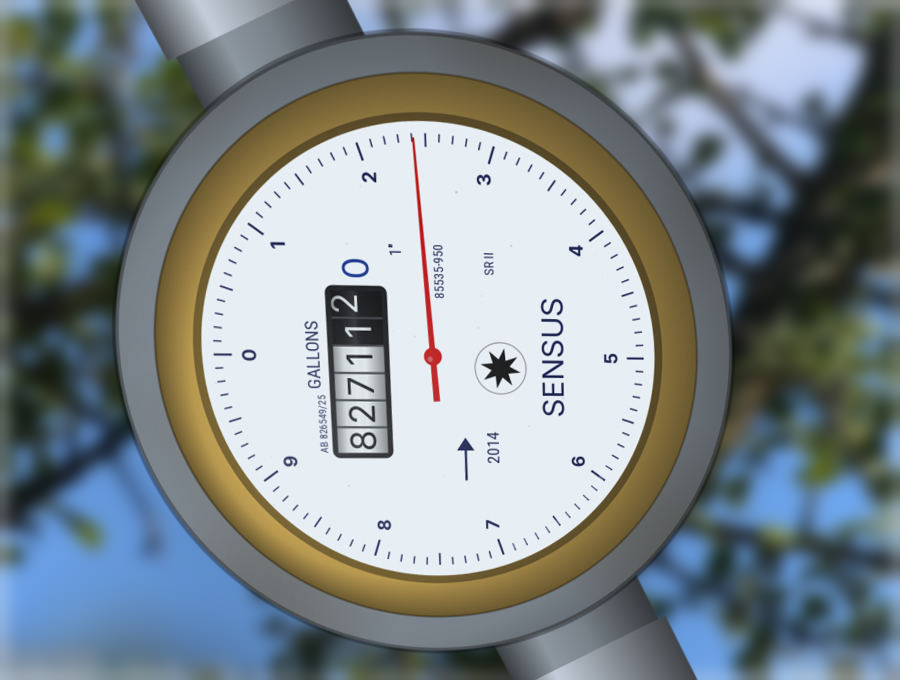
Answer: 8271122.4 gal
